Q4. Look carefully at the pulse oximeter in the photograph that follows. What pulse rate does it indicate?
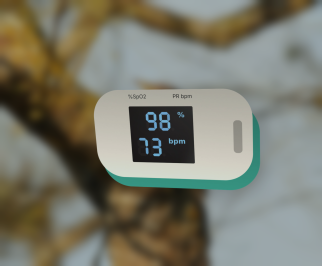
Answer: 73 bpm
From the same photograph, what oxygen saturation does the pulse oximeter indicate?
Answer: 98 %
